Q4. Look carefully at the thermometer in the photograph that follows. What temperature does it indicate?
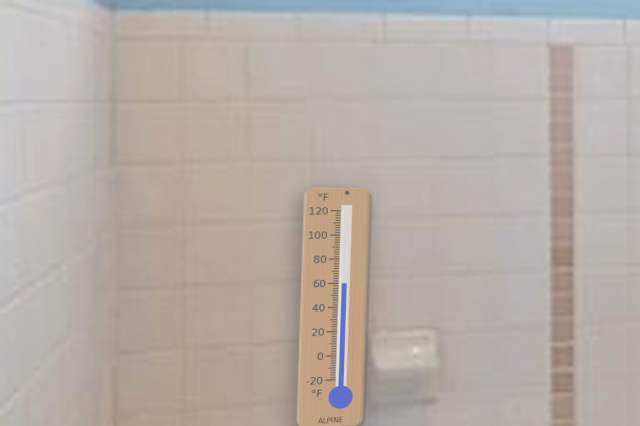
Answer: 60 °F
